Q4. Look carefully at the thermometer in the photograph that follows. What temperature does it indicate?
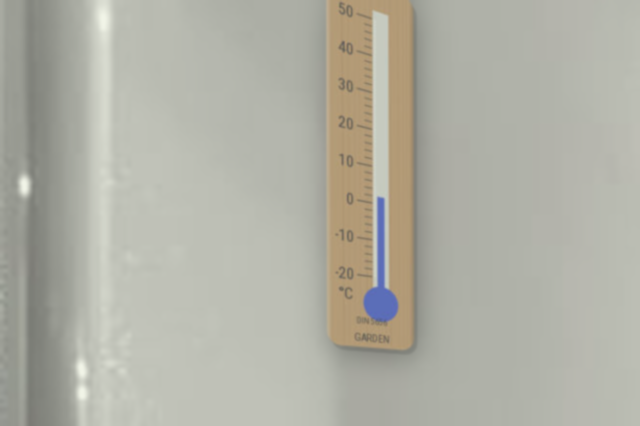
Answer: 2 °C
